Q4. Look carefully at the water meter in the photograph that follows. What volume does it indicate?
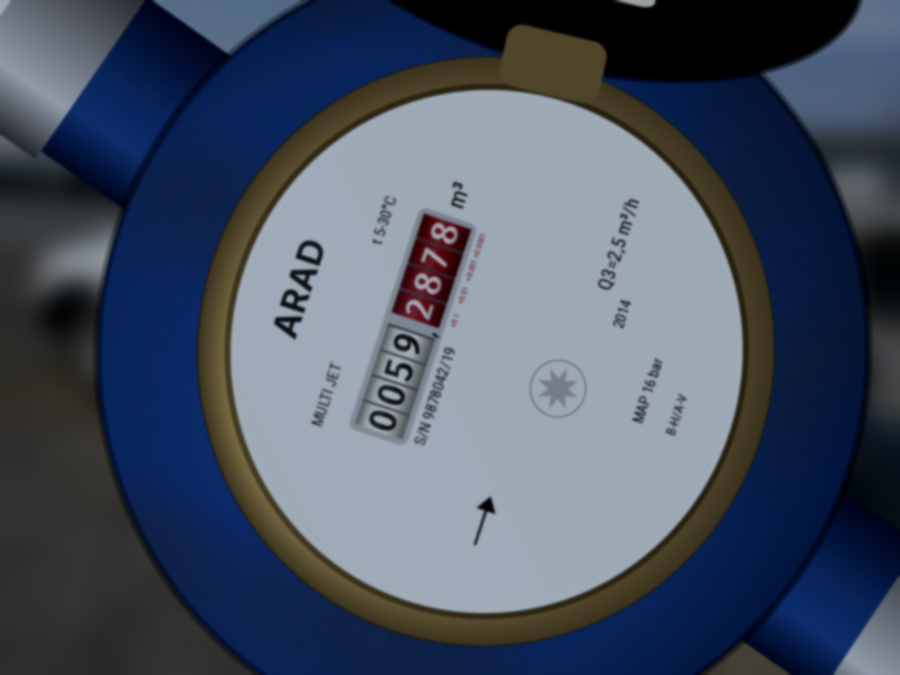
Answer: 59.2878 m³
